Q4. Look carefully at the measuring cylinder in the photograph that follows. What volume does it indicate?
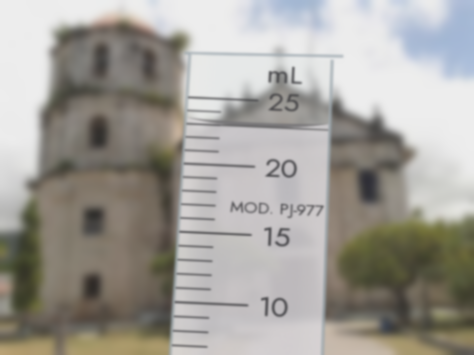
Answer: 23 mL
